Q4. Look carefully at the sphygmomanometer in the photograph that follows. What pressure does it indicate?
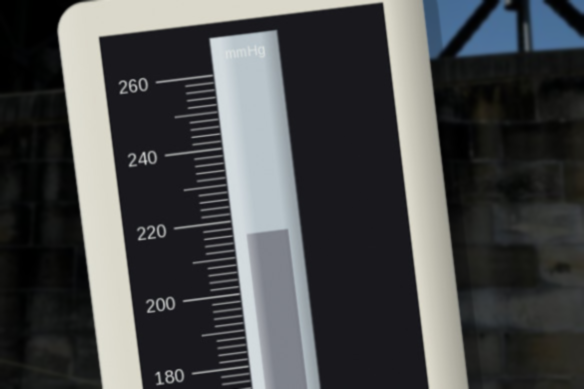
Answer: 216 mmHg
